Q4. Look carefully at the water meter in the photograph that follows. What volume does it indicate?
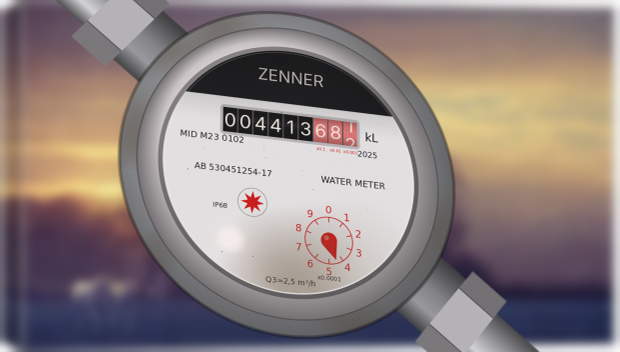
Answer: 4413.6814 kL
